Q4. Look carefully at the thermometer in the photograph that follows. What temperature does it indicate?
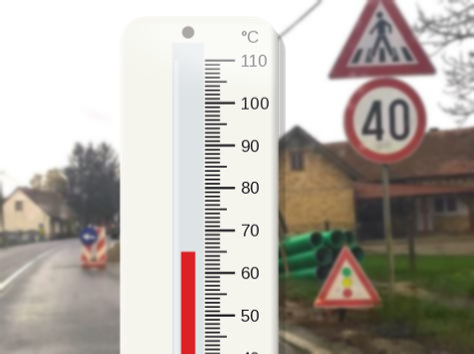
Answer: 65 °C
